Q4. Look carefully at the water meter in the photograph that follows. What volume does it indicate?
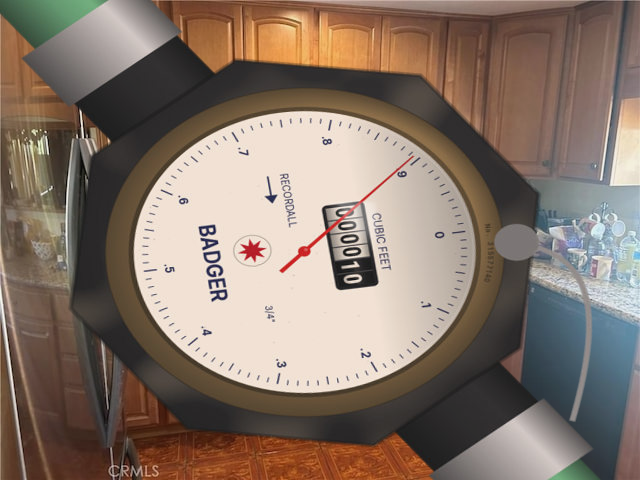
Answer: 9.89 ft³
